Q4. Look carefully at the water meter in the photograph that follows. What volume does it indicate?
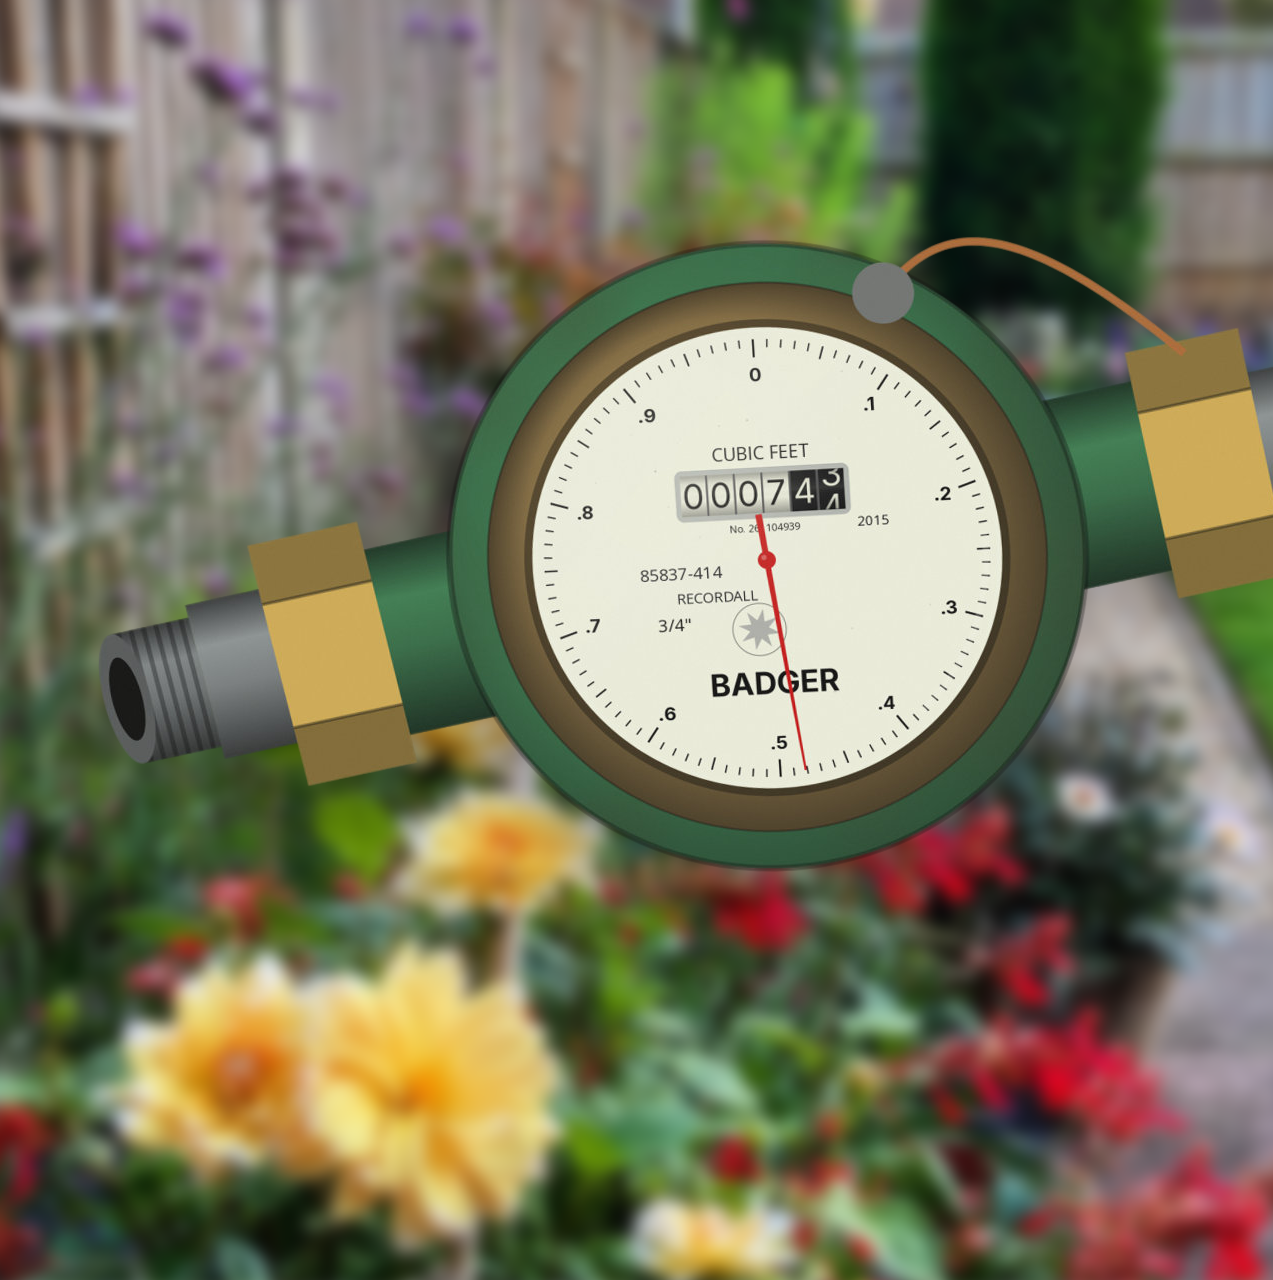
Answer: 743.48 ft³
